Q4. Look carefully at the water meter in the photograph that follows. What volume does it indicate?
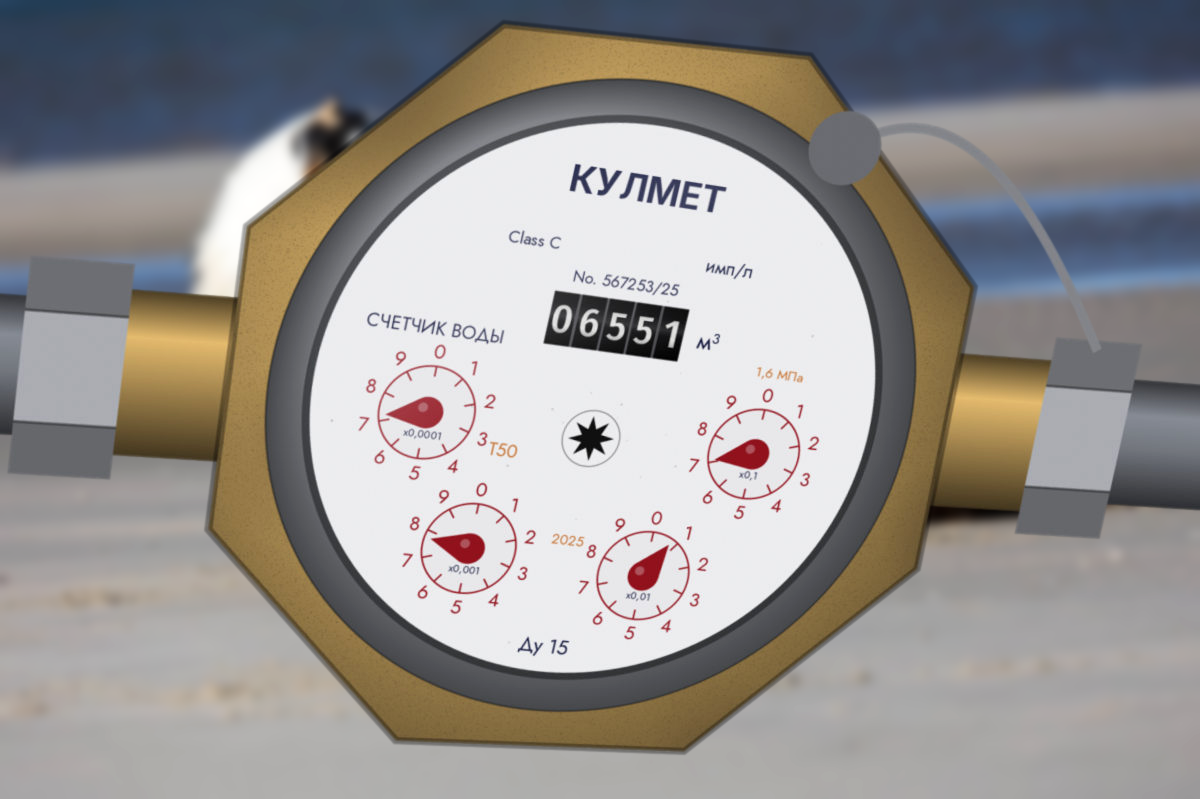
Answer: 6551.7077 m³
